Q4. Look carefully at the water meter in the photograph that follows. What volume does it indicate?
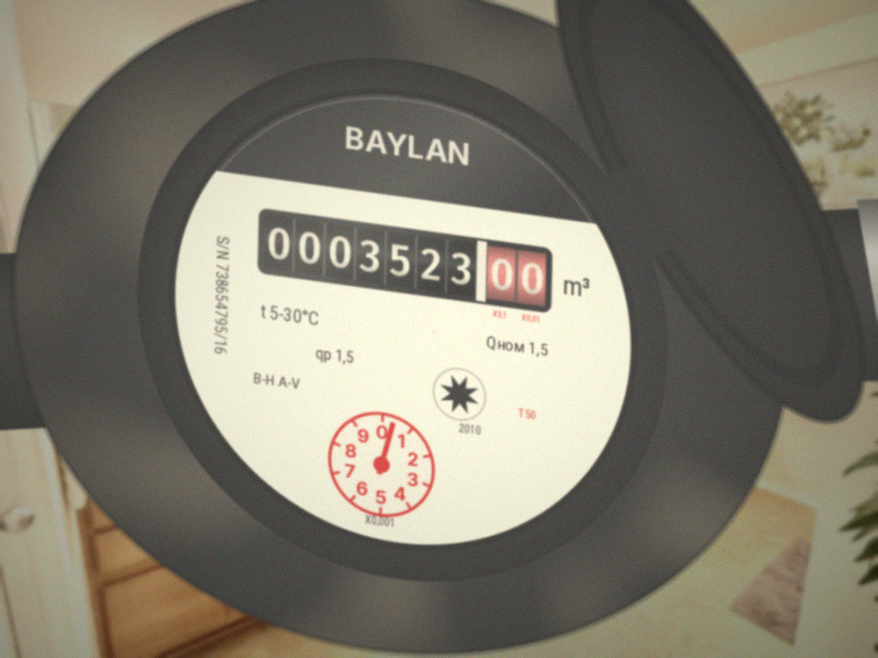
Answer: 3523.000 m³
